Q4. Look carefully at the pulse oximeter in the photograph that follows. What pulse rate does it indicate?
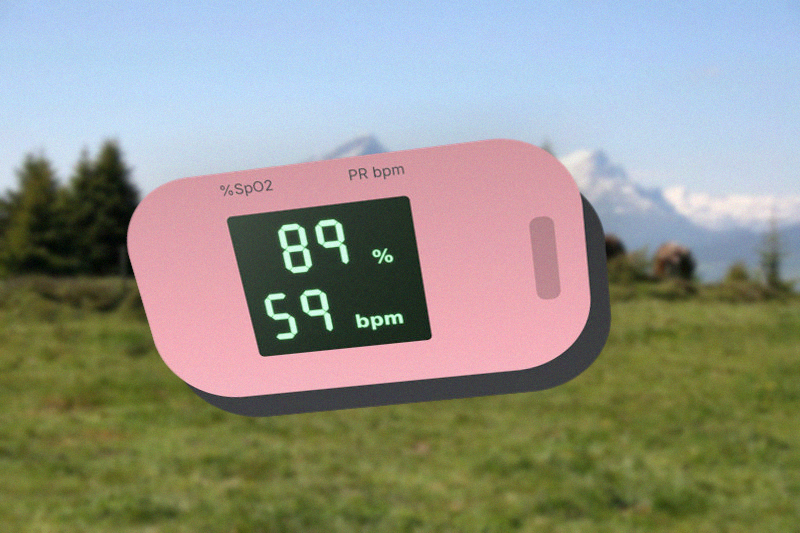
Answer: 59 bpm
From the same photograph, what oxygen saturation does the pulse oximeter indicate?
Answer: 89 %
